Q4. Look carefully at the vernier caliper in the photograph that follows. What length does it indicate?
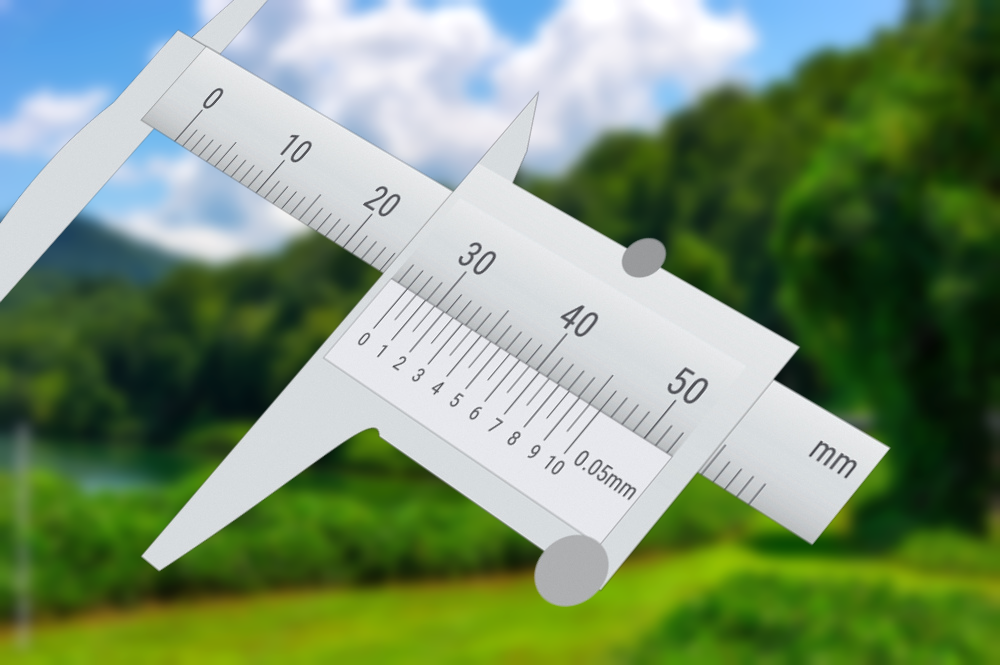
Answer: 27.0 mm
